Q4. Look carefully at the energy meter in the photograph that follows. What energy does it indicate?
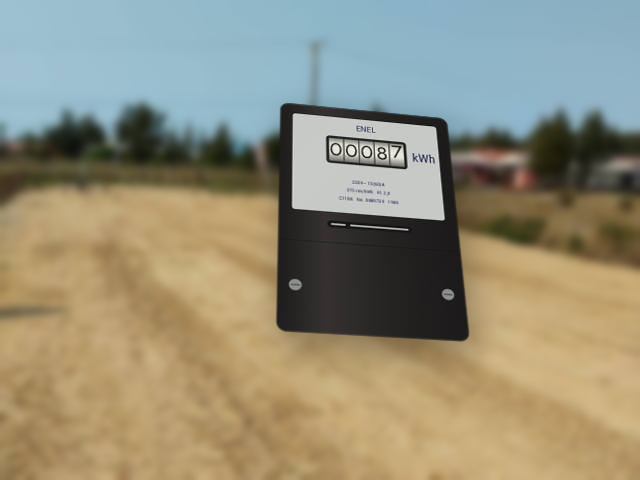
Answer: 87 kWh
